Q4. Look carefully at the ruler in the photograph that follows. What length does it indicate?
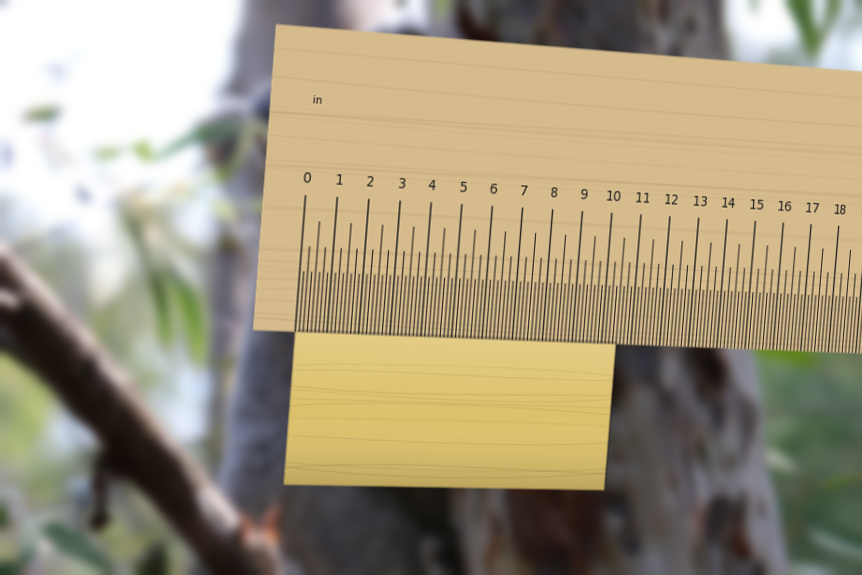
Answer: 10.5 in
